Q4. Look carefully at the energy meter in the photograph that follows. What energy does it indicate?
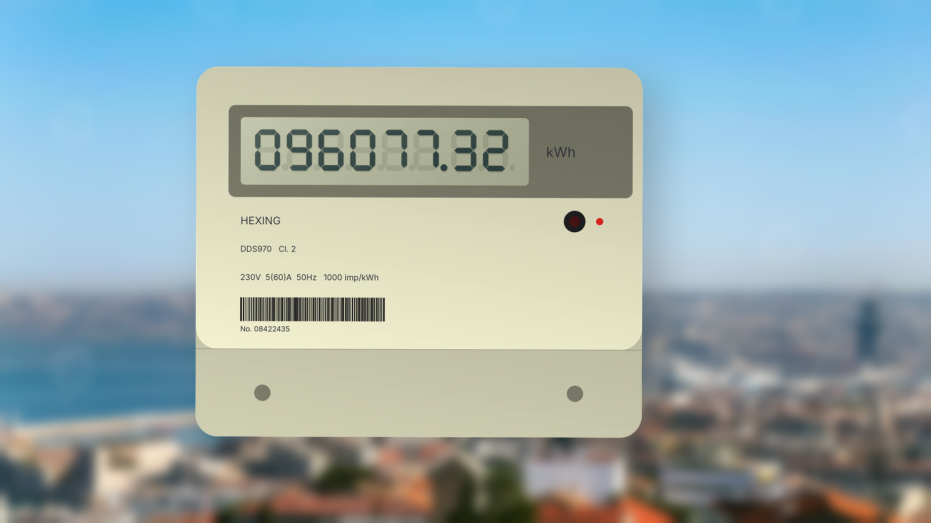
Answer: 96077.32 kWh
